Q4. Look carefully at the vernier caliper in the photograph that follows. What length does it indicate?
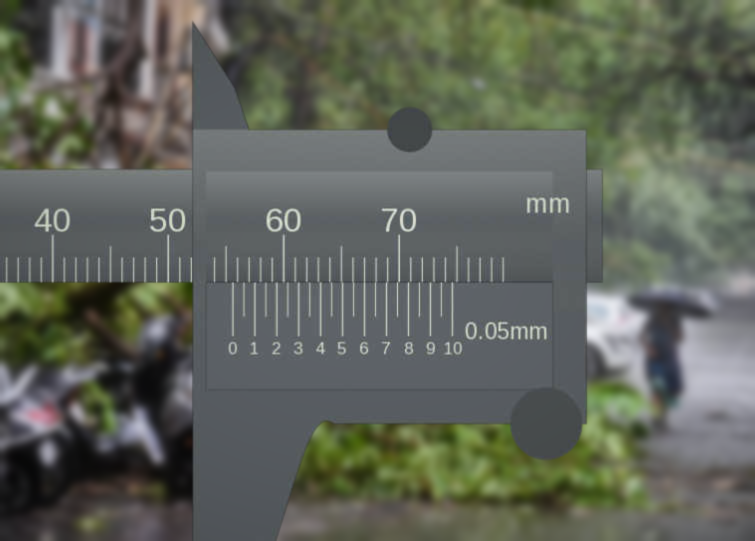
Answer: 55.6 mm
